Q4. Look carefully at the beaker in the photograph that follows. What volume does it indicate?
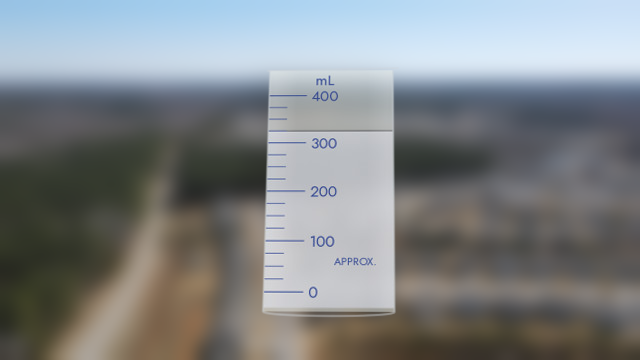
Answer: 325 mL
